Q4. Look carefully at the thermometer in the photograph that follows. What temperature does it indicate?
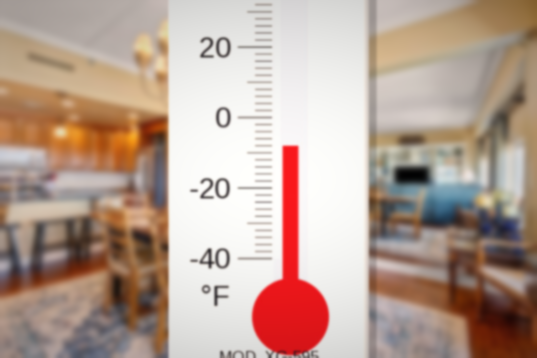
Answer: -8 °F
